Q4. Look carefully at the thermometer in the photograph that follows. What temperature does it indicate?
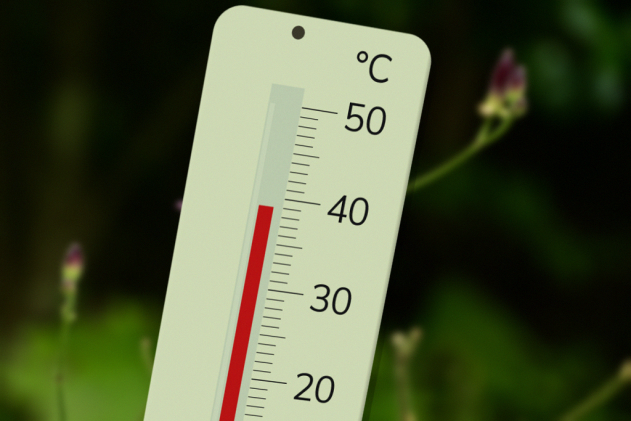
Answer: 39 °C
